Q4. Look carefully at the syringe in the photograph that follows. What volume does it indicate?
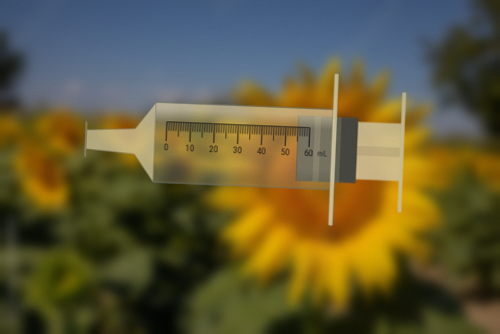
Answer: 55 mL
